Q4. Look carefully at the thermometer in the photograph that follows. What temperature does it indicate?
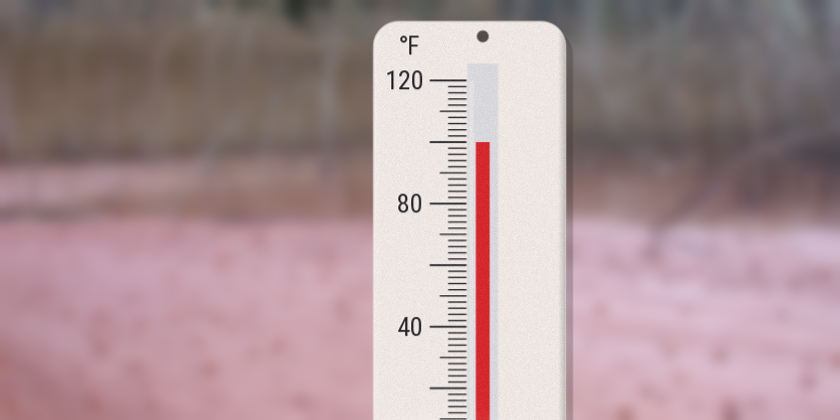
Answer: 100 °F
